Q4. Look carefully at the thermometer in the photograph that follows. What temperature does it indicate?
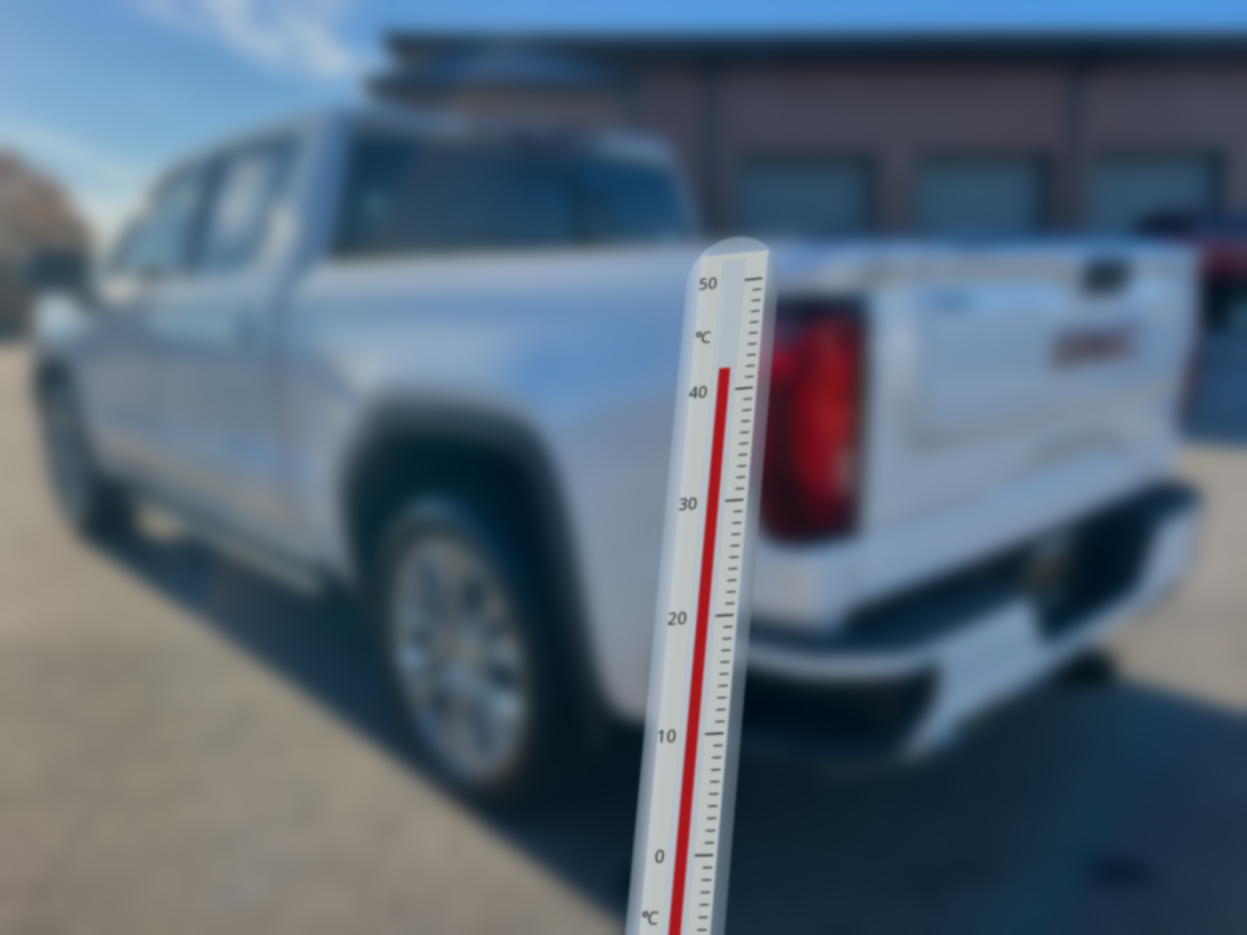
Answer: 42 °C
